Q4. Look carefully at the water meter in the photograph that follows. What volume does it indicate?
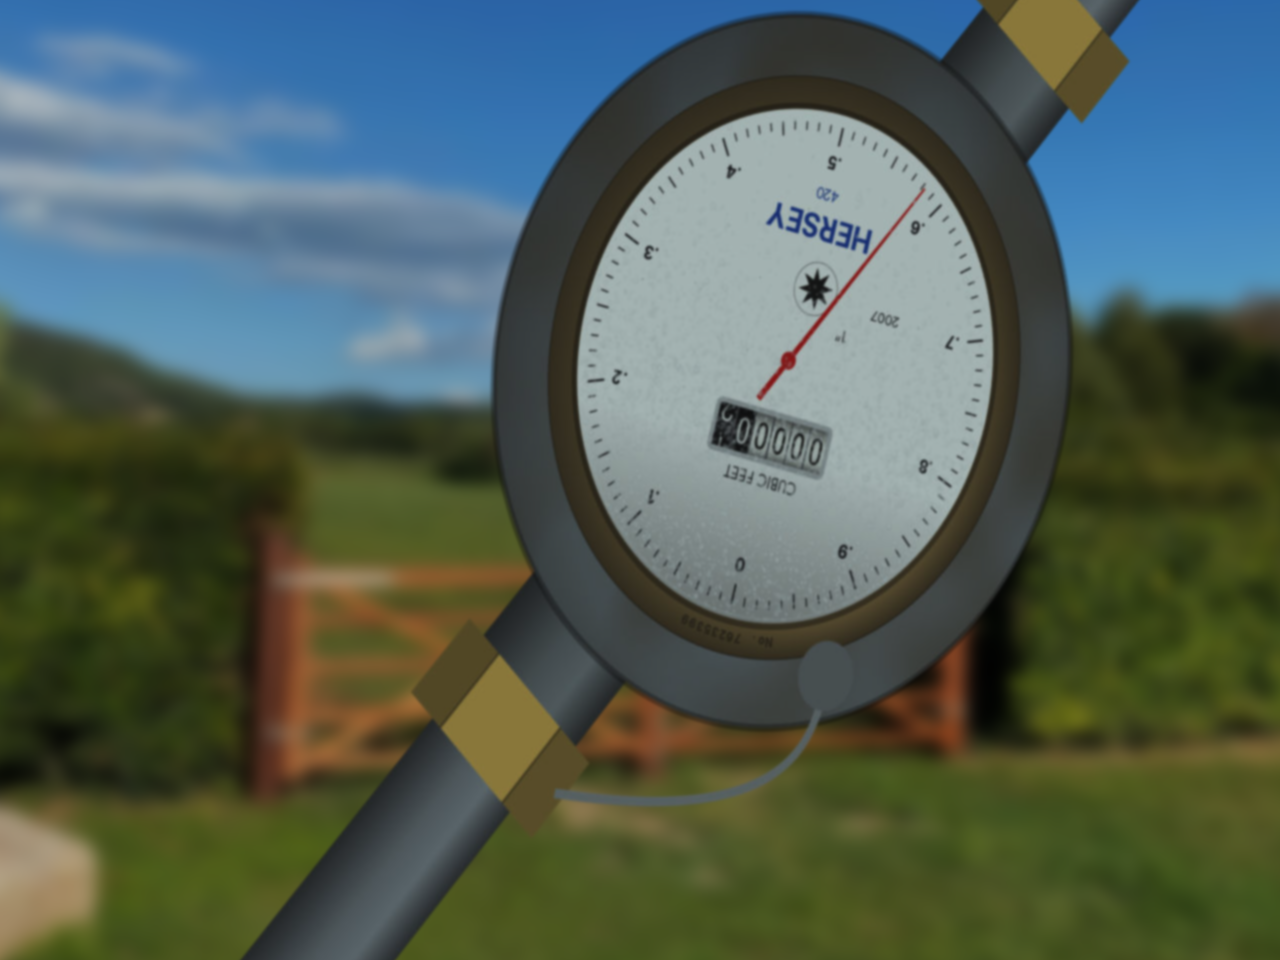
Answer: 1.58 ft³
